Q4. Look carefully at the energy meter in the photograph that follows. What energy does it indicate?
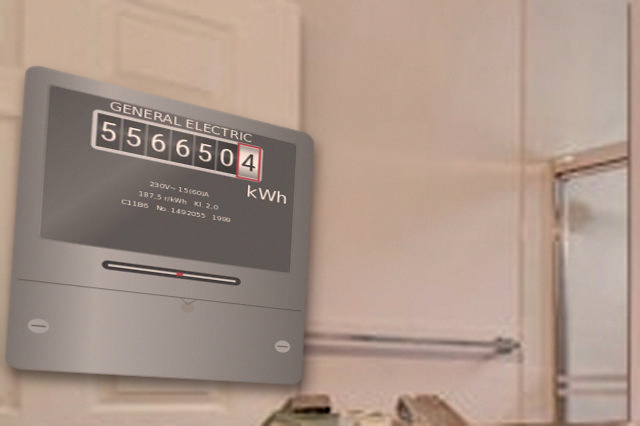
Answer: 556650.4 kWh
